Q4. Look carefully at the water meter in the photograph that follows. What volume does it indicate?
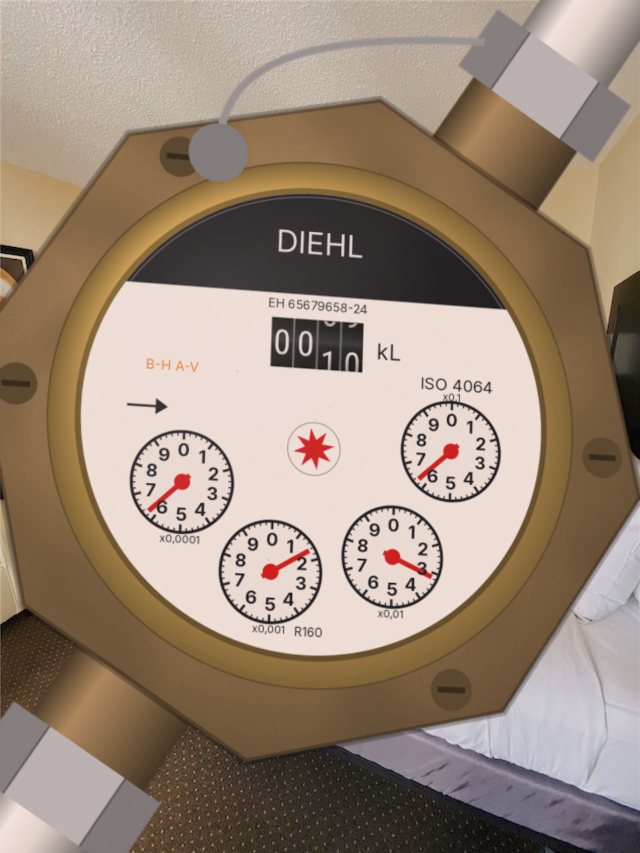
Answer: 9.6316 kL
